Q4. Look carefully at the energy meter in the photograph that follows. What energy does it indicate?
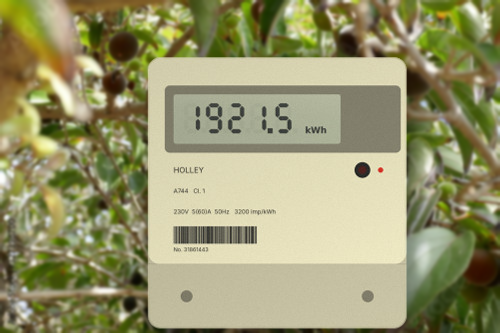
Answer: 1921.5 kWh
